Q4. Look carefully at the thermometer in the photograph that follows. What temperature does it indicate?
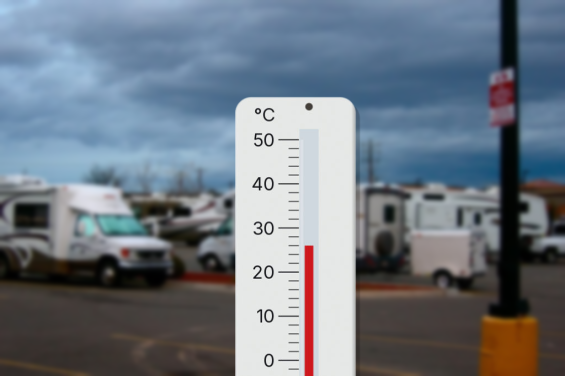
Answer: 26 °C
